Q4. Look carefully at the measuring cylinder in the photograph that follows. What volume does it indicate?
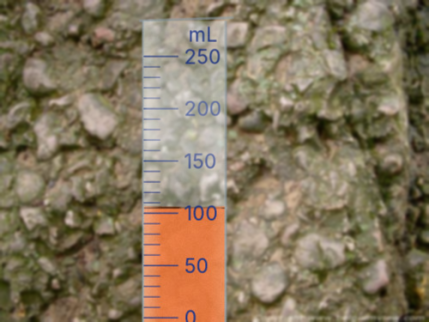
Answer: 105 mL
